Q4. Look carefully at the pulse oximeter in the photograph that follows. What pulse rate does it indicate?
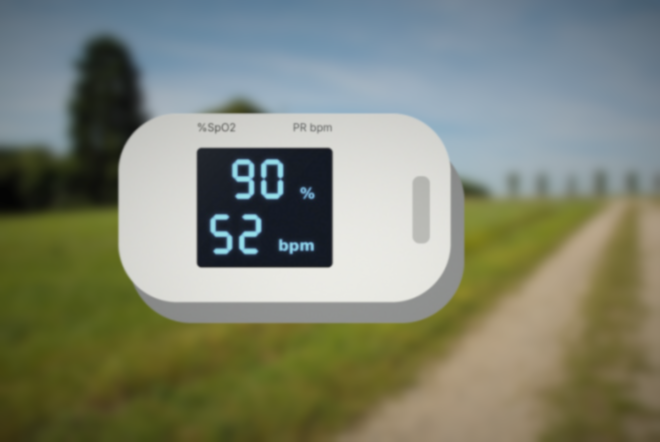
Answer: 52 bpm
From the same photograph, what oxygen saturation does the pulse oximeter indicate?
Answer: 90 %
